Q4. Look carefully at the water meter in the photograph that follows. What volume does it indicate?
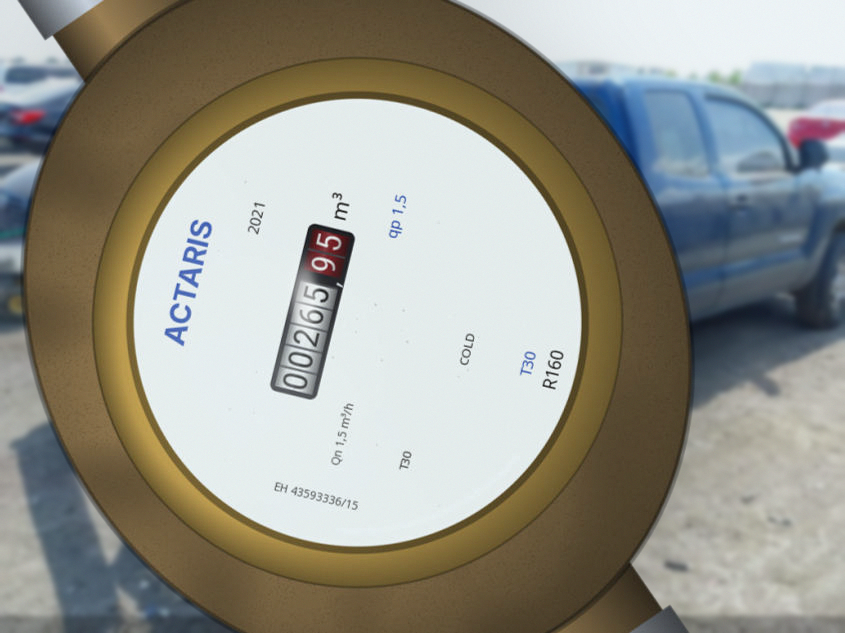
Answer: 265.95 m³
